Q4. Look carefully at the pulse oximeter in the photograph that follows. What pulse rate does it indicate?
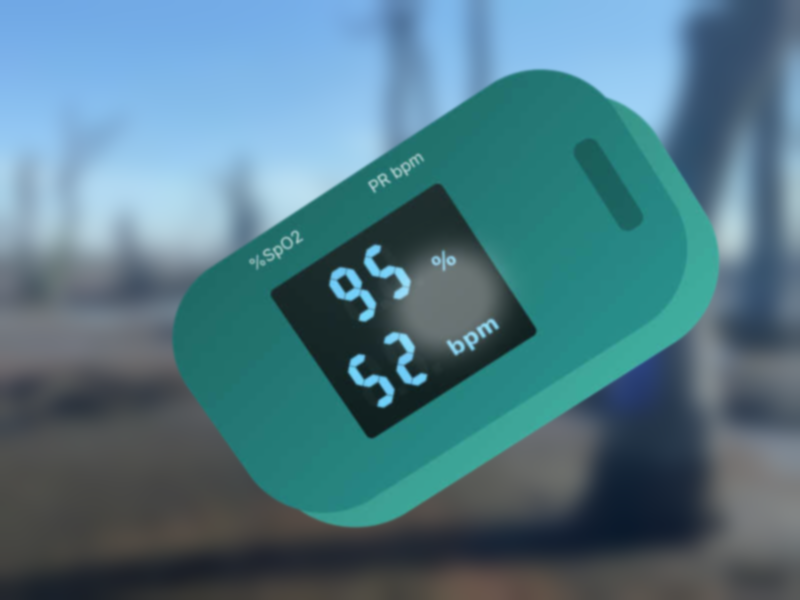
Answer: 52 bpm
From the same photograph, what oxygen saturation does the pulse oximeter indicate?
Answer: 95 %
